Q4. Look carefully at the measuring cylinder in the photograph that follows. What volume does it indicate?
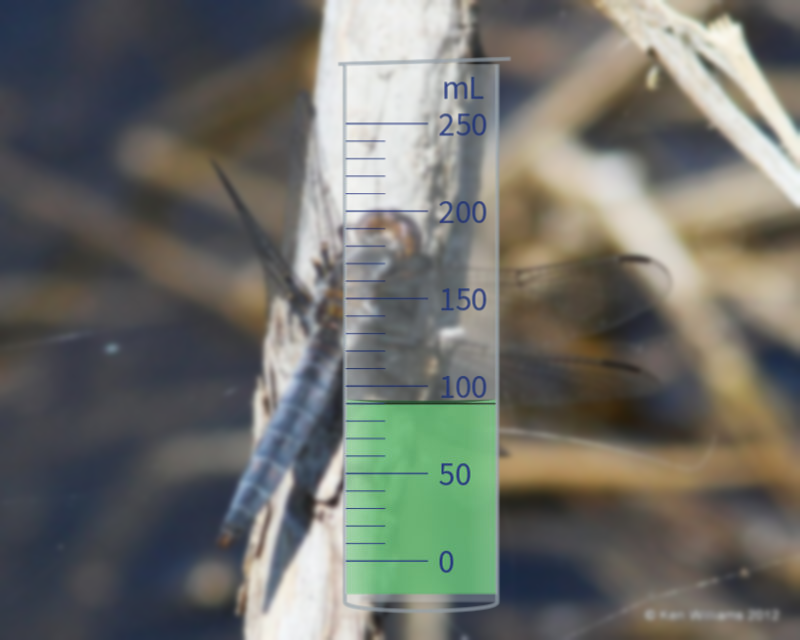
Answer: 90 mL
